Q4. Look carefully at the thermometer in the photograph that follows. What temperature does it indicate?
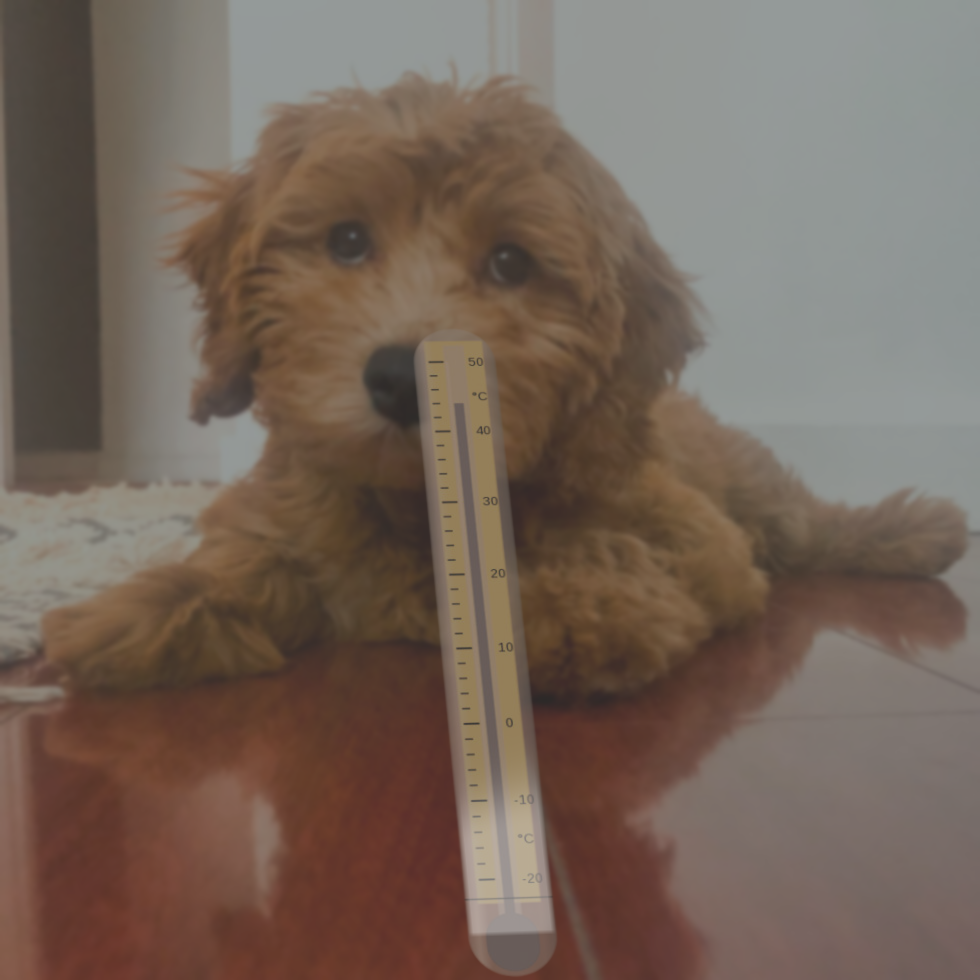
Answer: 44 °C
